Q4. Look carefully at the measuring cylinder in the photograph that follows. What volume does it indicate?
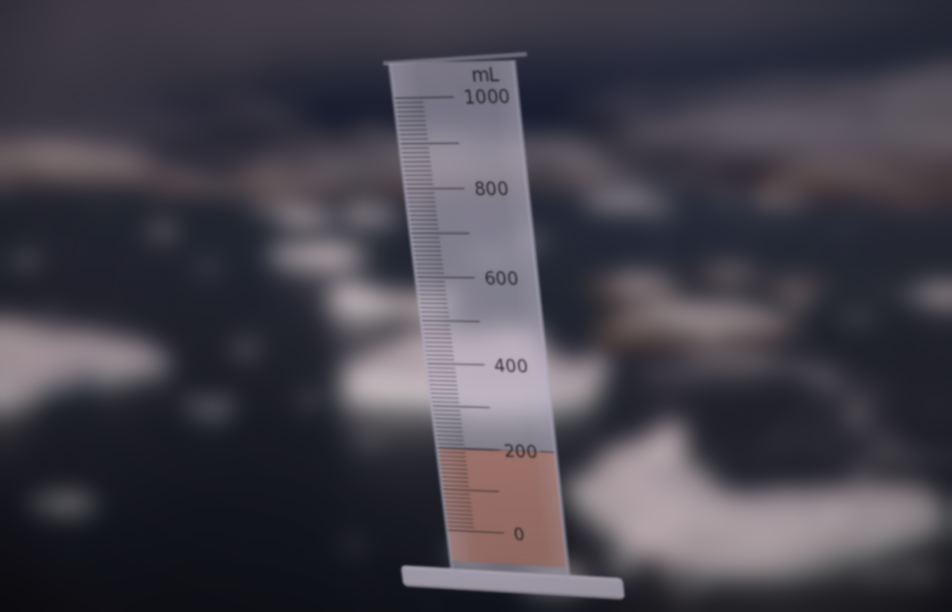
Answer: 200 mL
